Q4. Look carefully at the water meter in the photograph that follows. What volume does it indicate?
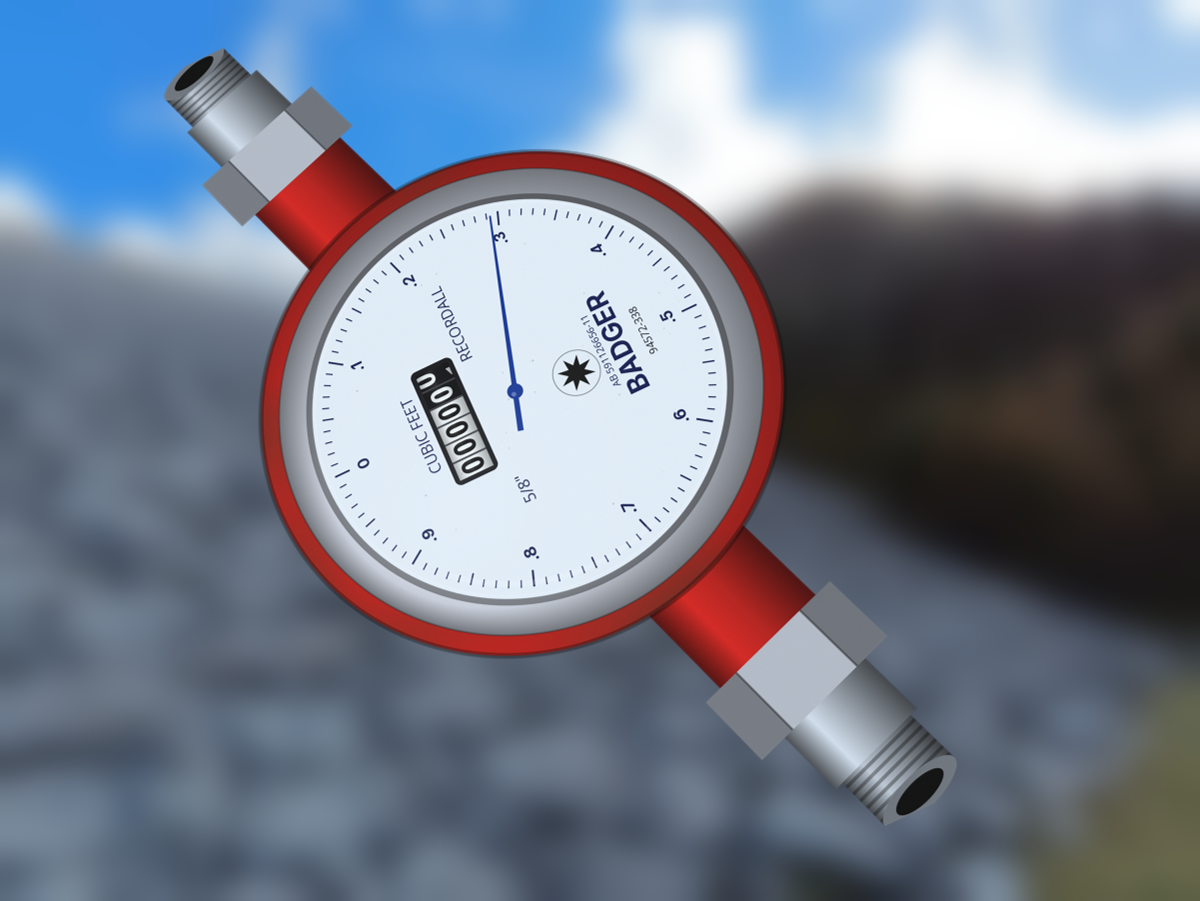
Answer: 0.29 ft³
